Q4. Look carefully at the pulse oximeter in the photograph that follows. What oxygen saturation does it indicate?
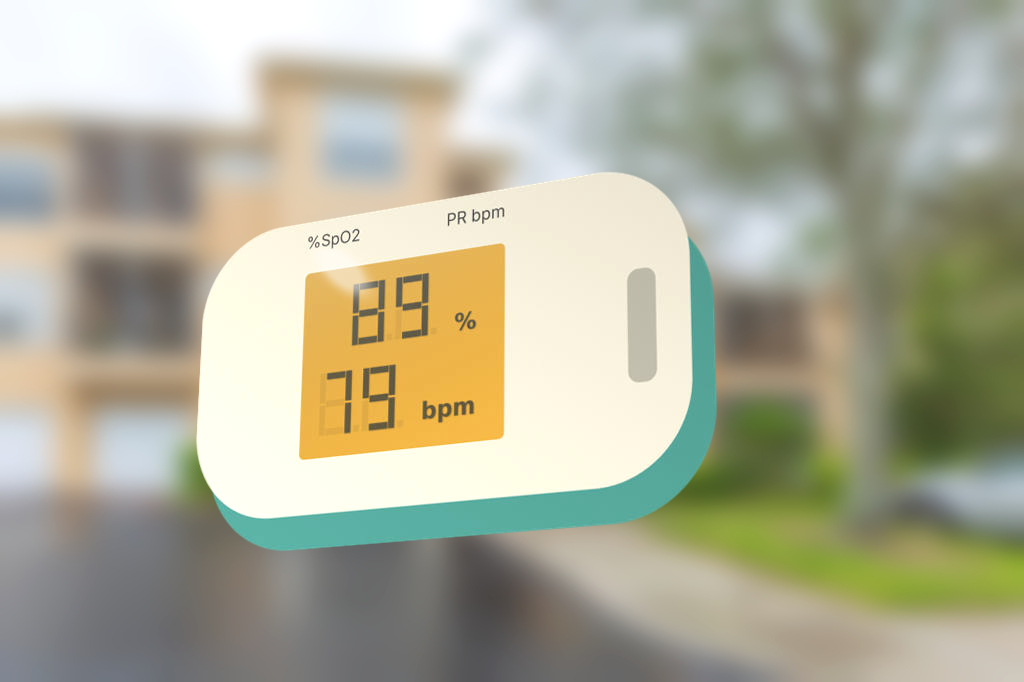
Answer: 89 %
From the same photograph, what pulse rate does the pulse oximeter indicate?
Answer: 79 bpm
